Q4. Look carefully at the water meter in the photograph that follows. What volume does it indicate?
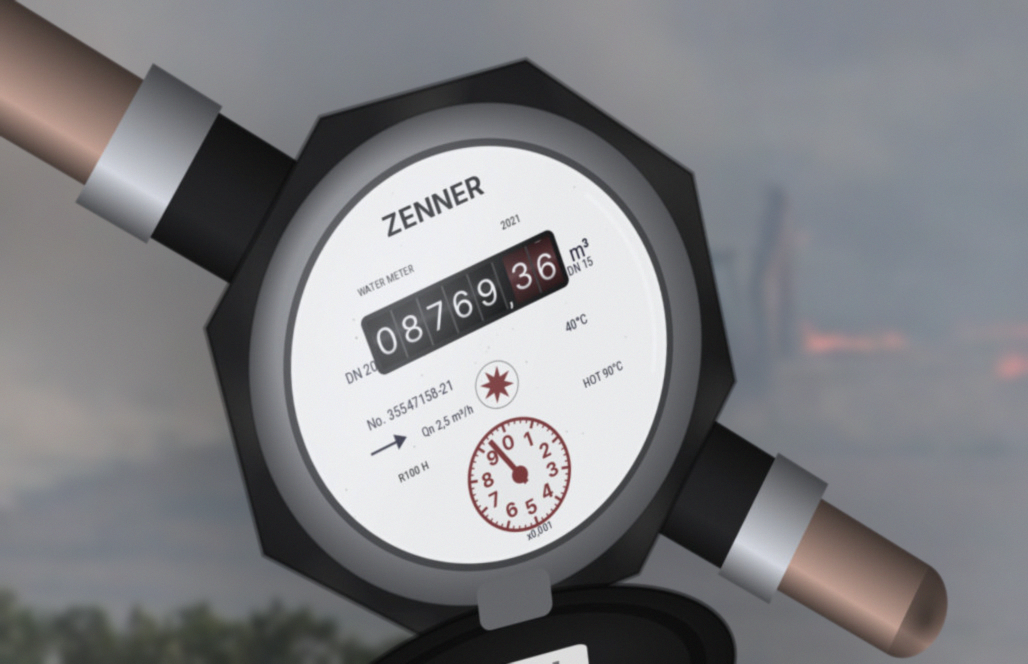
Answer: 8769.359 m³
